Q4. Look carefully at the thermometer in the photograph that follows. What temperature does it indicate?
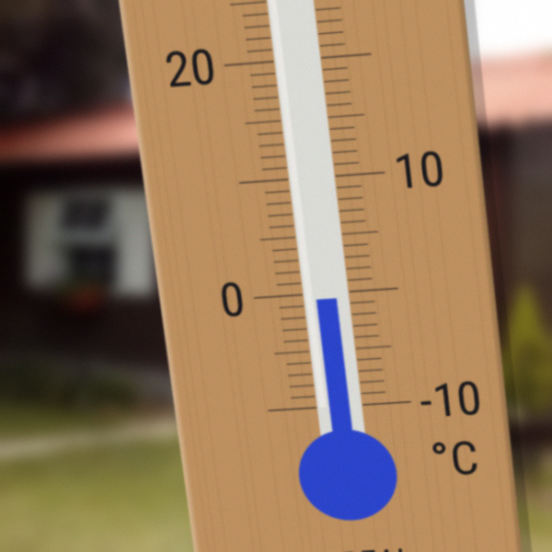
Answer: -0.5 °C
